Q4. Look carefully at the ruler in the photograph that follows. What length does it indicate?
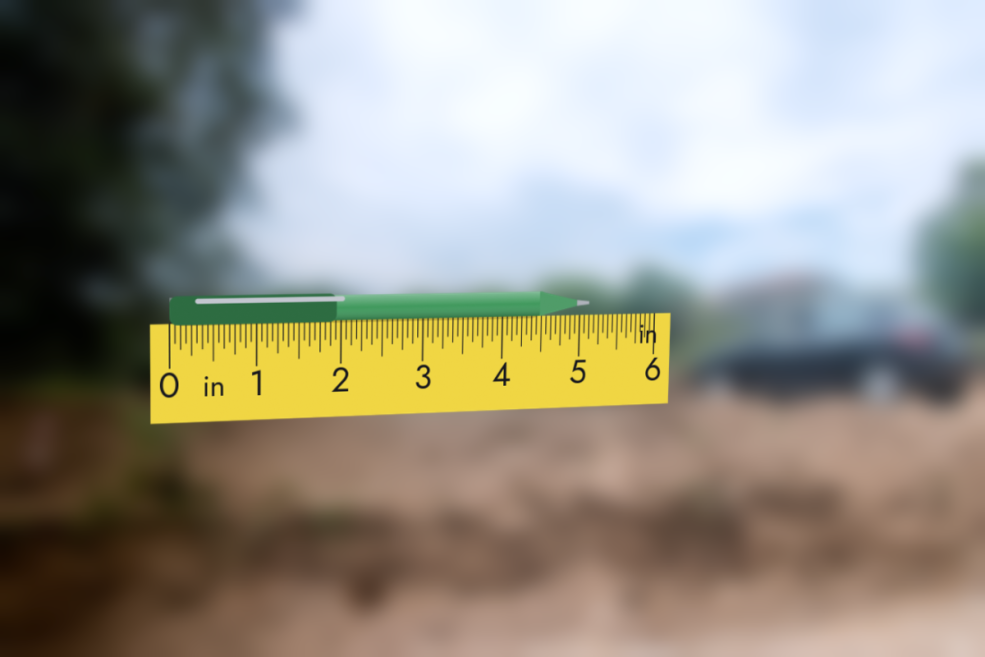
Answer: 5.125 in
